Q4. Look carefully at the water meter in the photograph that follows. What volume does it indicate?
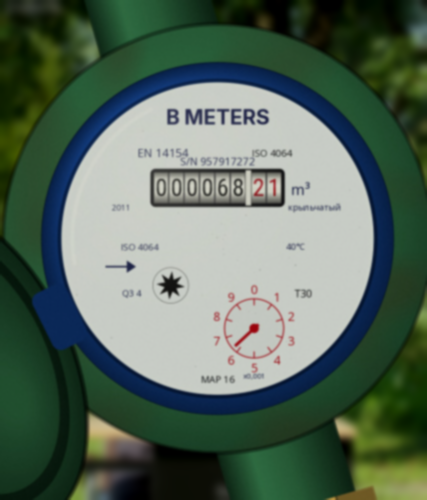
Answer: 68.216 m³
